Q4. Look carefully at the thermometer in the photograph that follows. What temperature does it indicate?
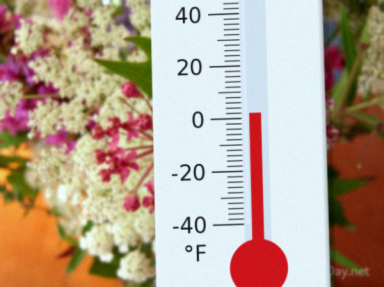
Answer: 2 °F
